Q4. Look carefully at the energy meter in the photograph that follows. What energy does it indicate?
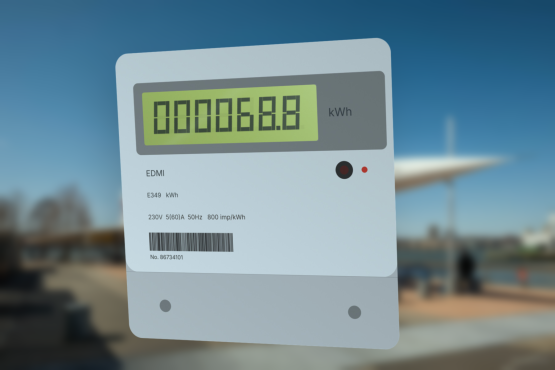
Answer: 68.8 kWh
